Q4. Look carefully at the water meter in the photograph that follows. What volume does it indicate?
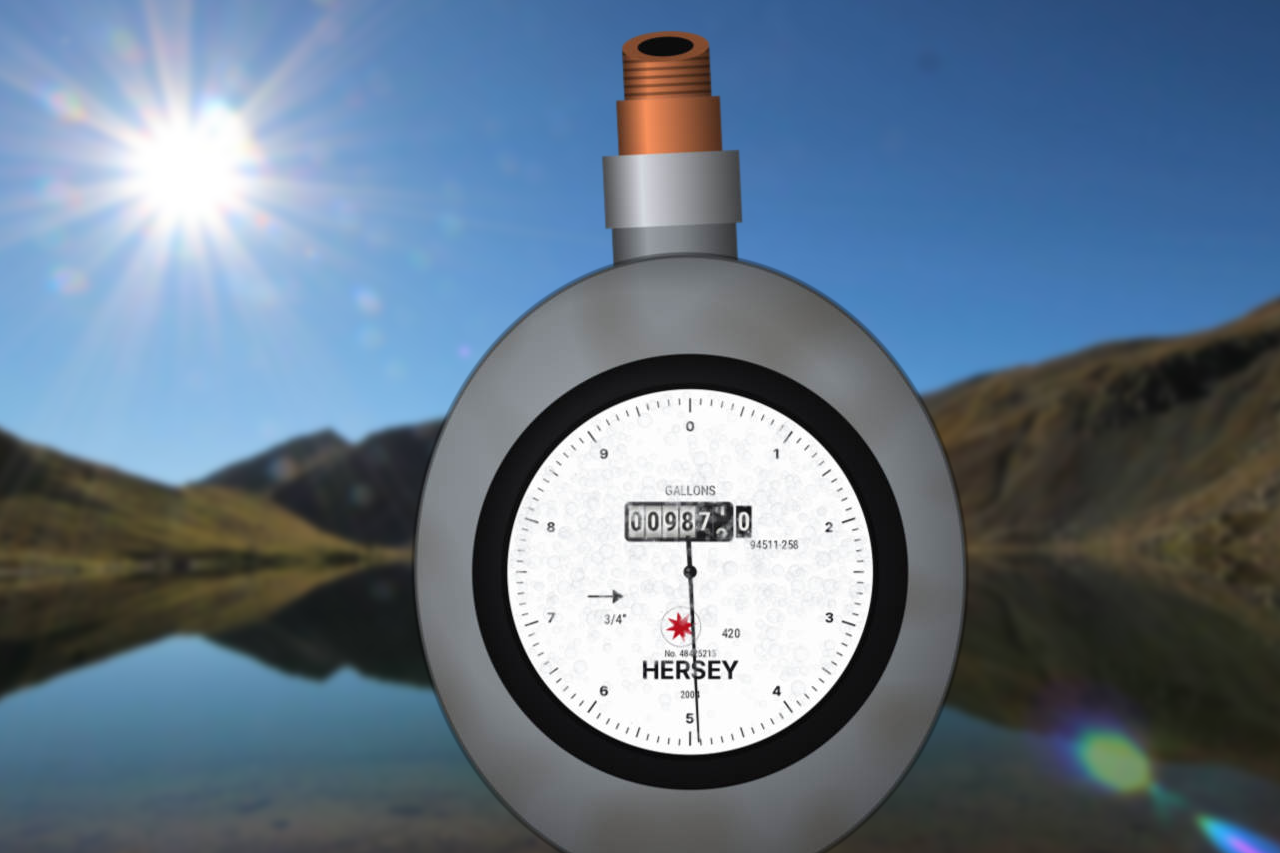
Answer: 98714.9 gal
